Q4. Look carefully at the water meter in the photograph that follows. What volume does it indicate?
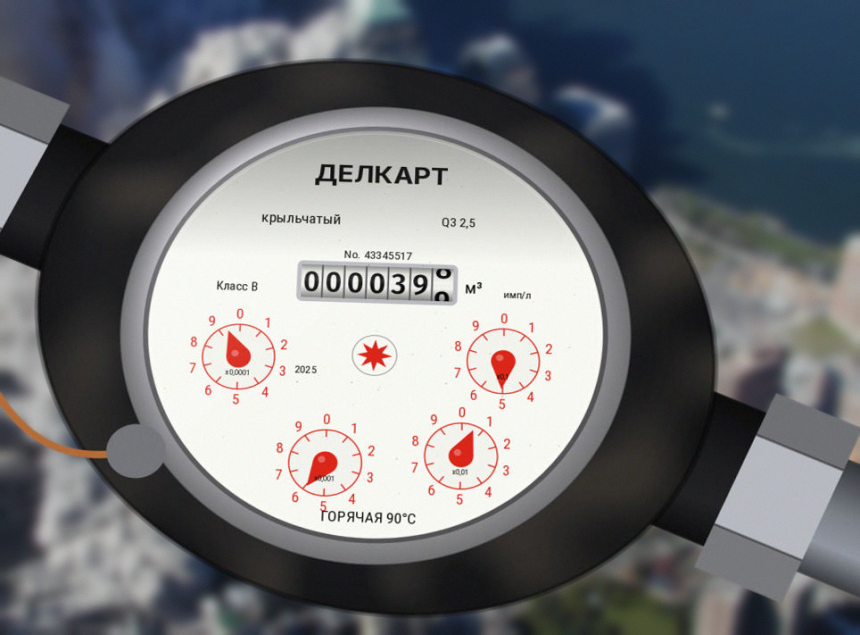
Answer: 398.5059 m³
